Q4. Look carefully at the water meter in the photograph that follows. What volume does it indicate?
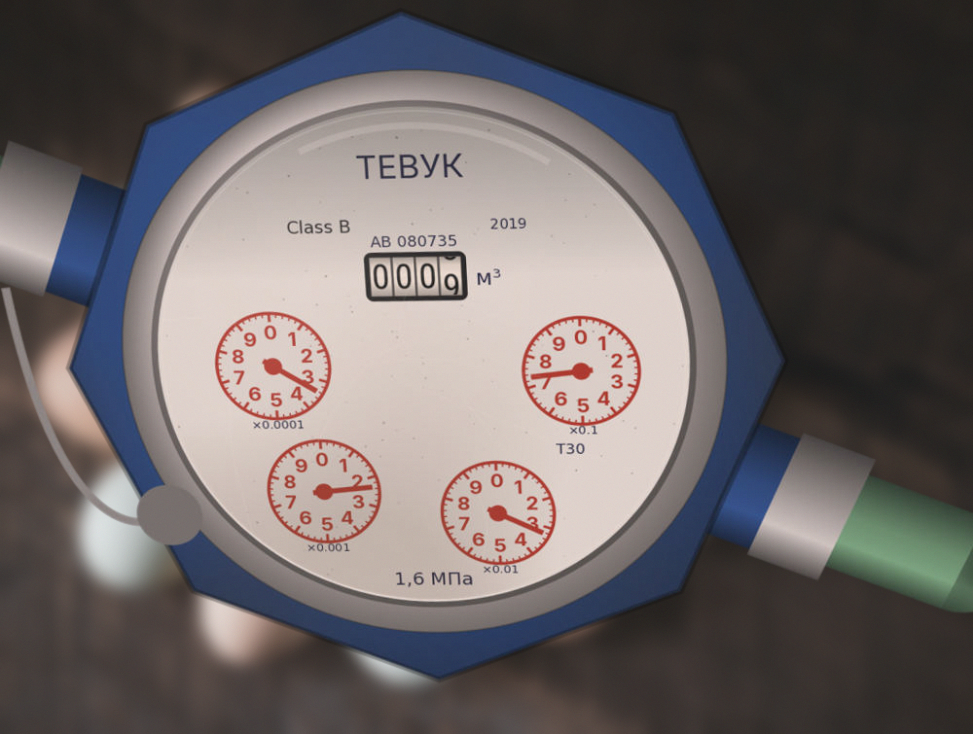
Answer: 8.7323 m³
